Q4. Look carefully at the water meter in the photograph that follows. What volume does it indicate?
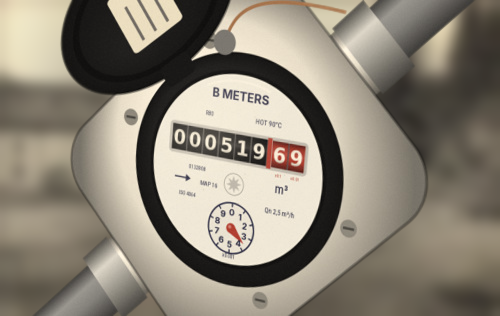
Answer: 519.693 m³
